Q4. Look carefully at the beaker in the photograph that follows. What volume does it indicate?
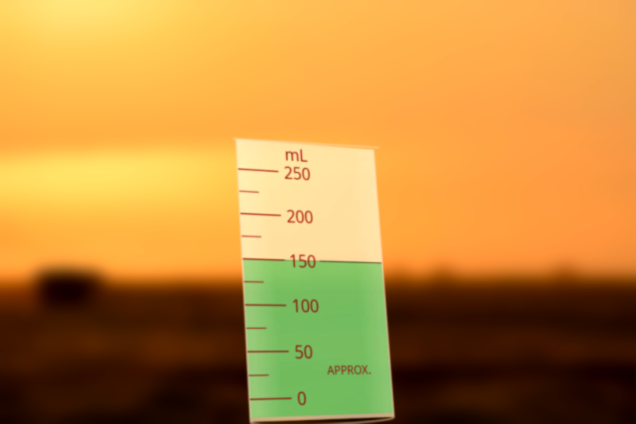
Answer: 150 mL
